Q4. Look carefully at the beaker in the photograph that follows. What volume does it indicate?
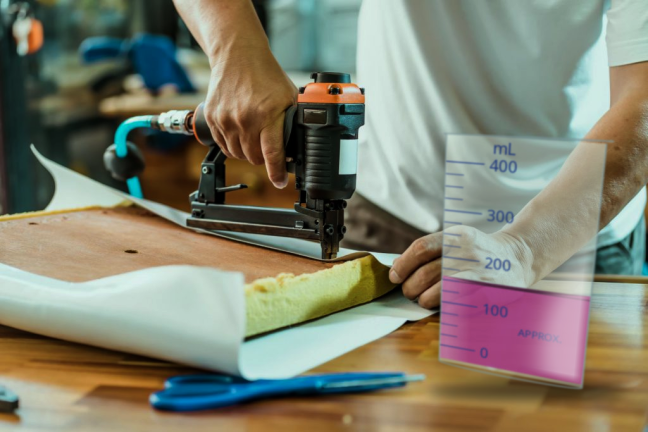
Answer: 150 mL
